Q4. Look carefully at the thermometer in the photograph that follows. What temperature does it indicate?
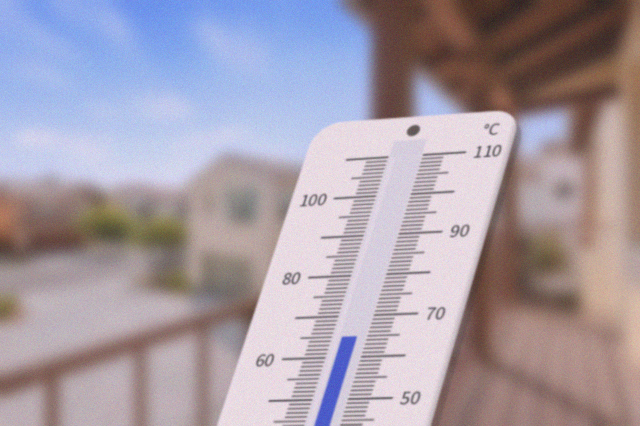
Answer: 65 °C
